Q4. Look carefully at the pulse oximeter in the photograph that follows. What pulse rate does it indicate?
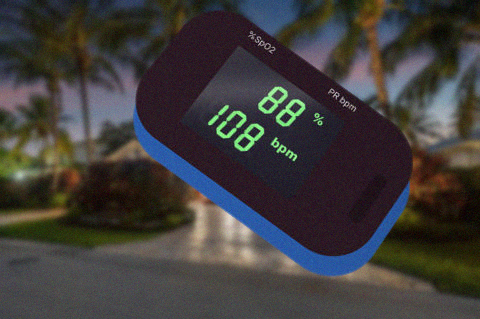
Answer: 108 bpm
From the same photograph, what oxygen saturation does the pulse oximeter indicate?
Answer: 88 %
